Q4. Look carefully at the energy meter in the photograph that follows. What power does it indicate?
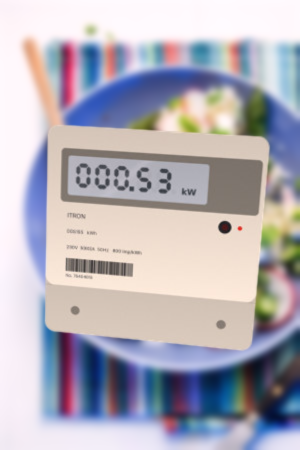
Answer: 0.53 kW
